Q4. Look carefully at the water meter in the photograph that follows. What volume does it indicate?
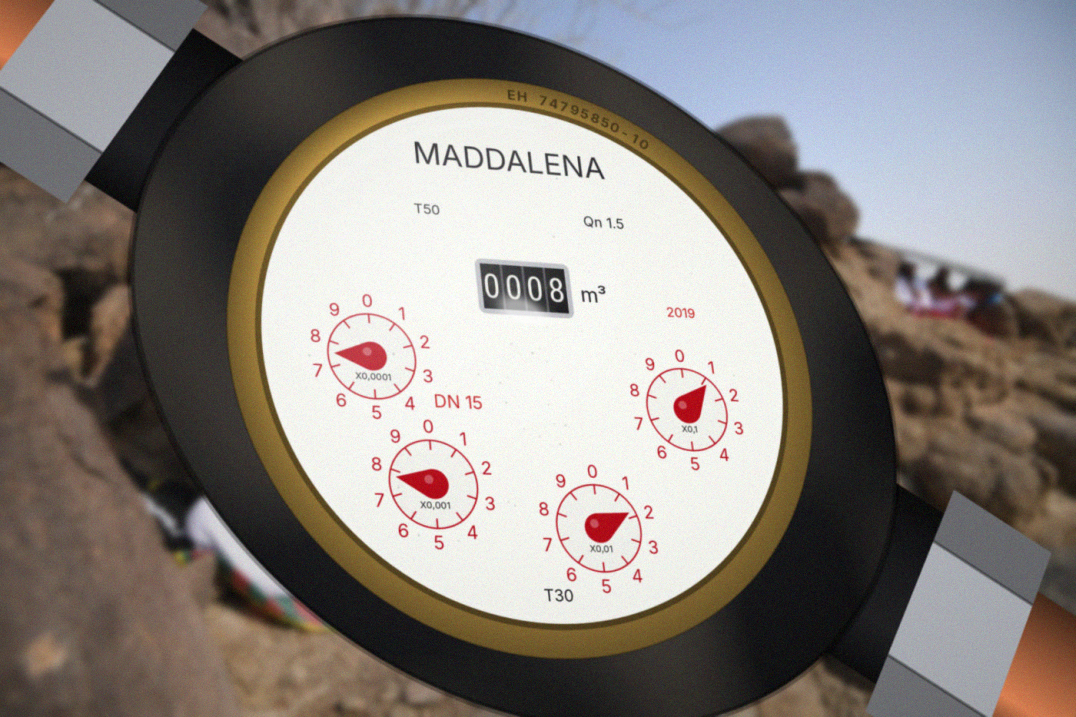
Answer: 8.1177 m³
